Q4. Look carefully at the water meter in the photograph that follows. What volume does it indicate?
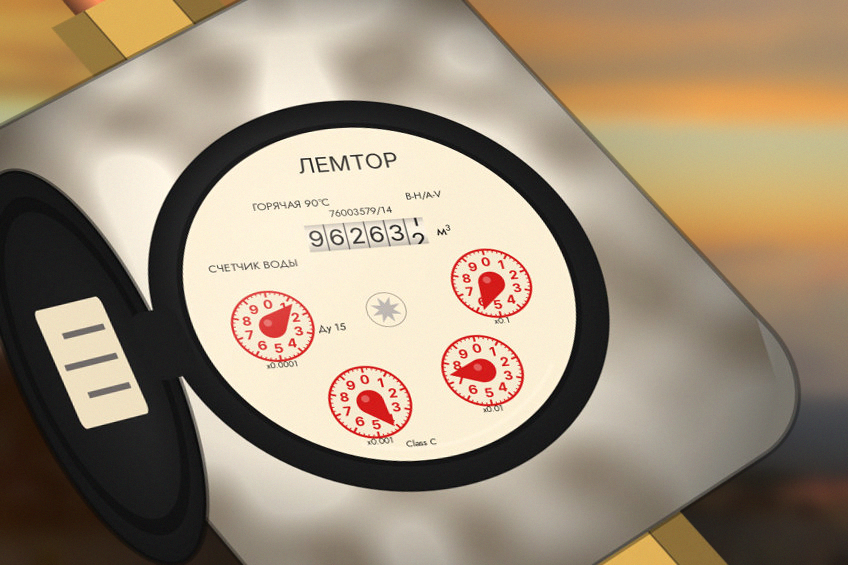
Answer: 962631.5741 m³
